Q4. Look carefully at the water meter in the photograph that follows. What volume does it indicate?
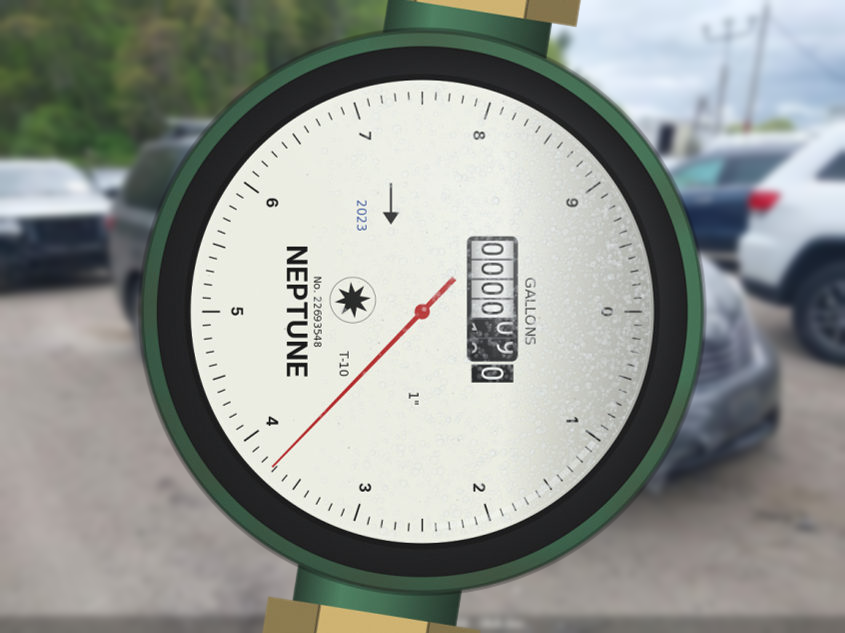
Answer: 93.7 gal
